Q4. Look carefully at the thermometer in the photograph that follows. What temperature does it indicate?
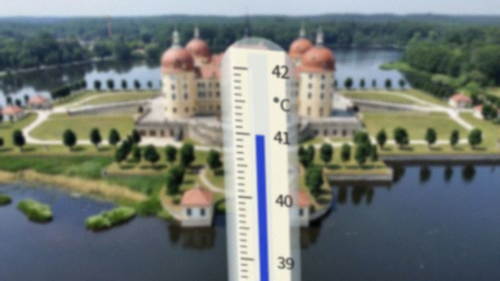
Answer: 41 °C
